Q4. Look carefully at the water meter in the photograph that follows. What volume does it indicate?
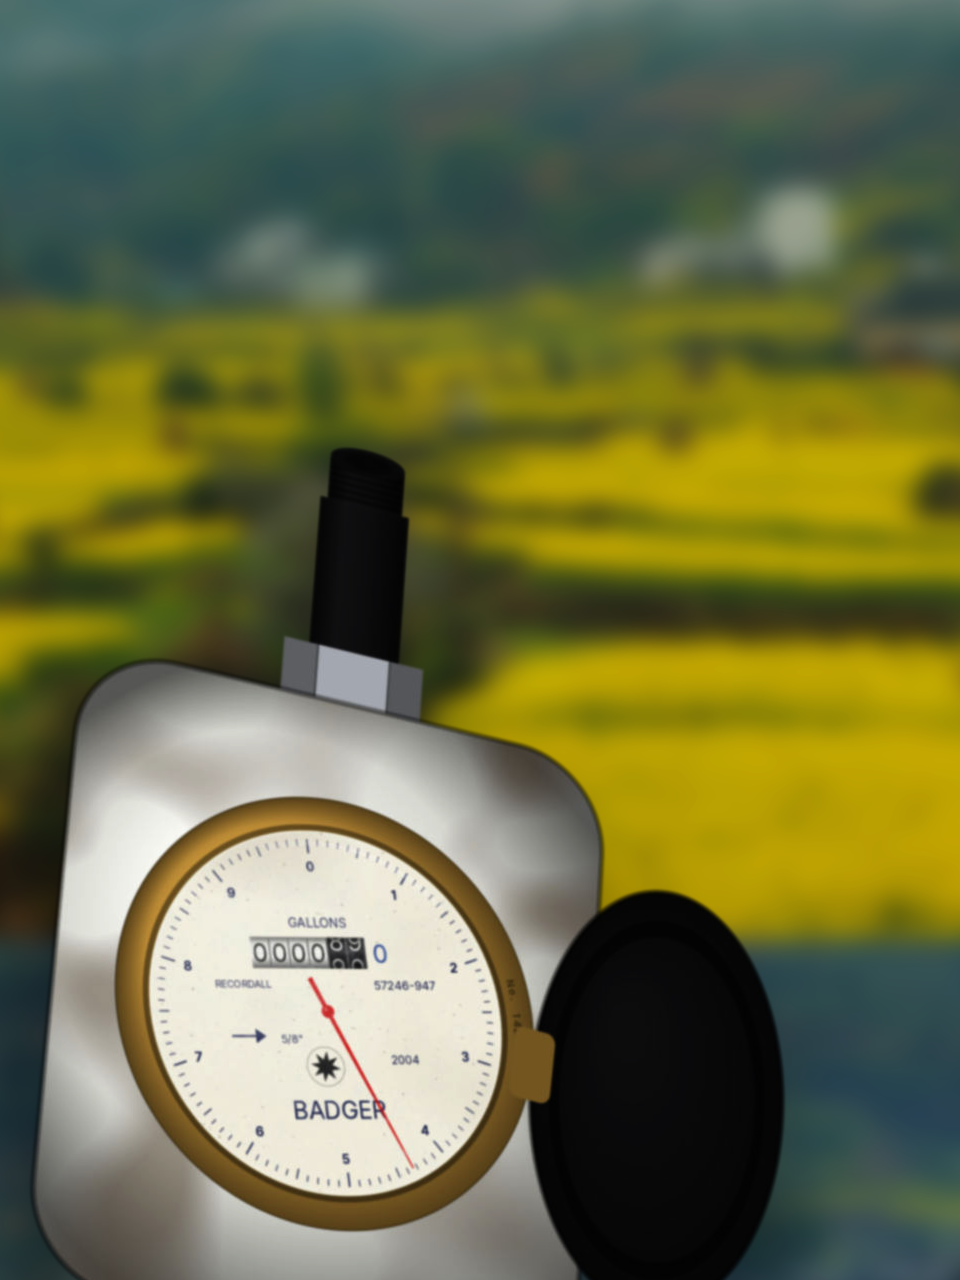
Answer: 894.3 gal
